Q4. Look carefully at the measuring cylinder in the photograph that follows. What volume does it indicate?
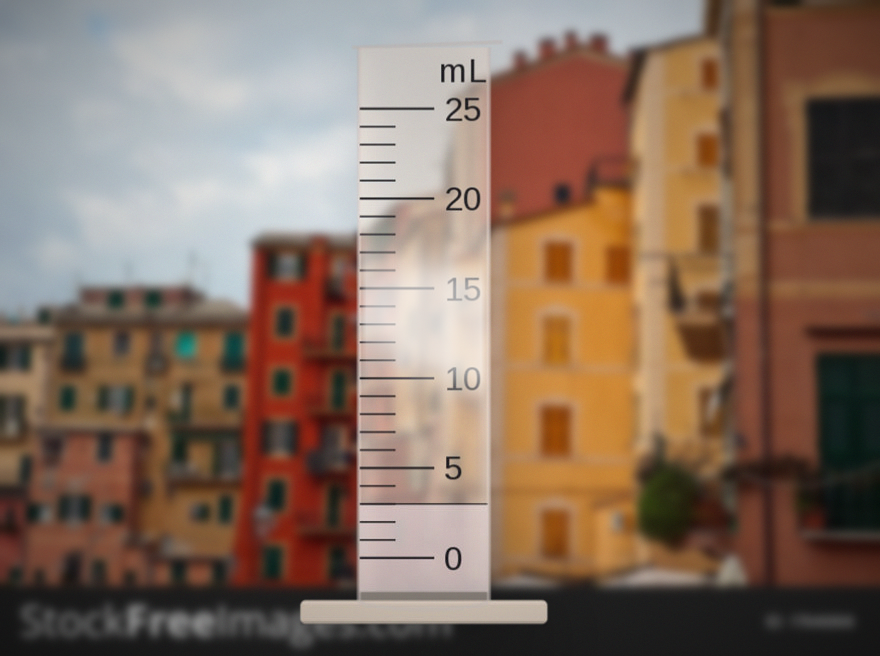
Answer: 3 mL
